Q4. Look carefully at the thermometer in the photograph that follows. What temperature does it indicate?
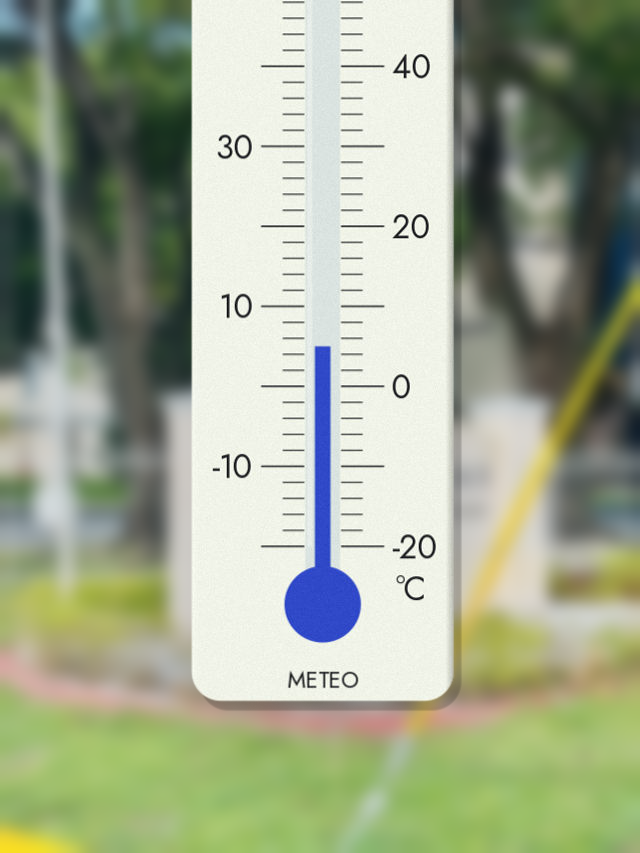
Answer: 5 °C
